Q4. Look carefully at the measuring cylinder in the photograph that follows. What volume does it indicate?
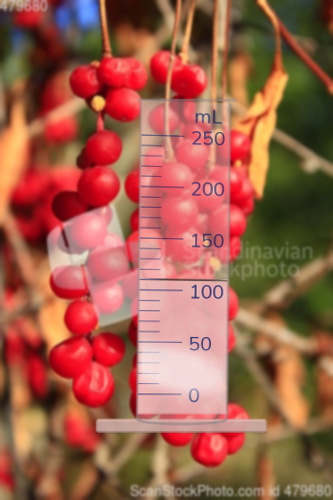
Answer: 110 mL
